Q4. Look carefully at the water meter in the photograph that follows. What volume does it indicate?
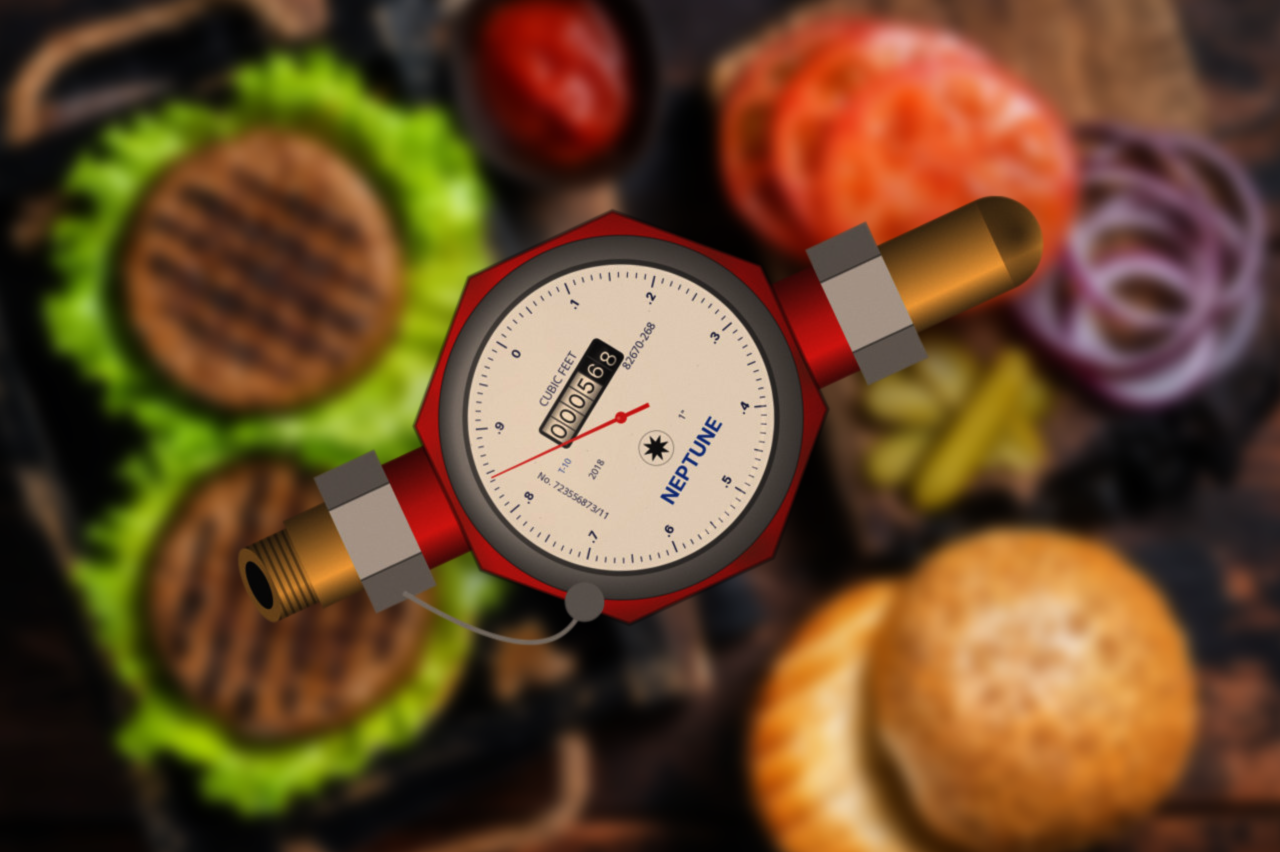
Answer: 567.84 ft³
